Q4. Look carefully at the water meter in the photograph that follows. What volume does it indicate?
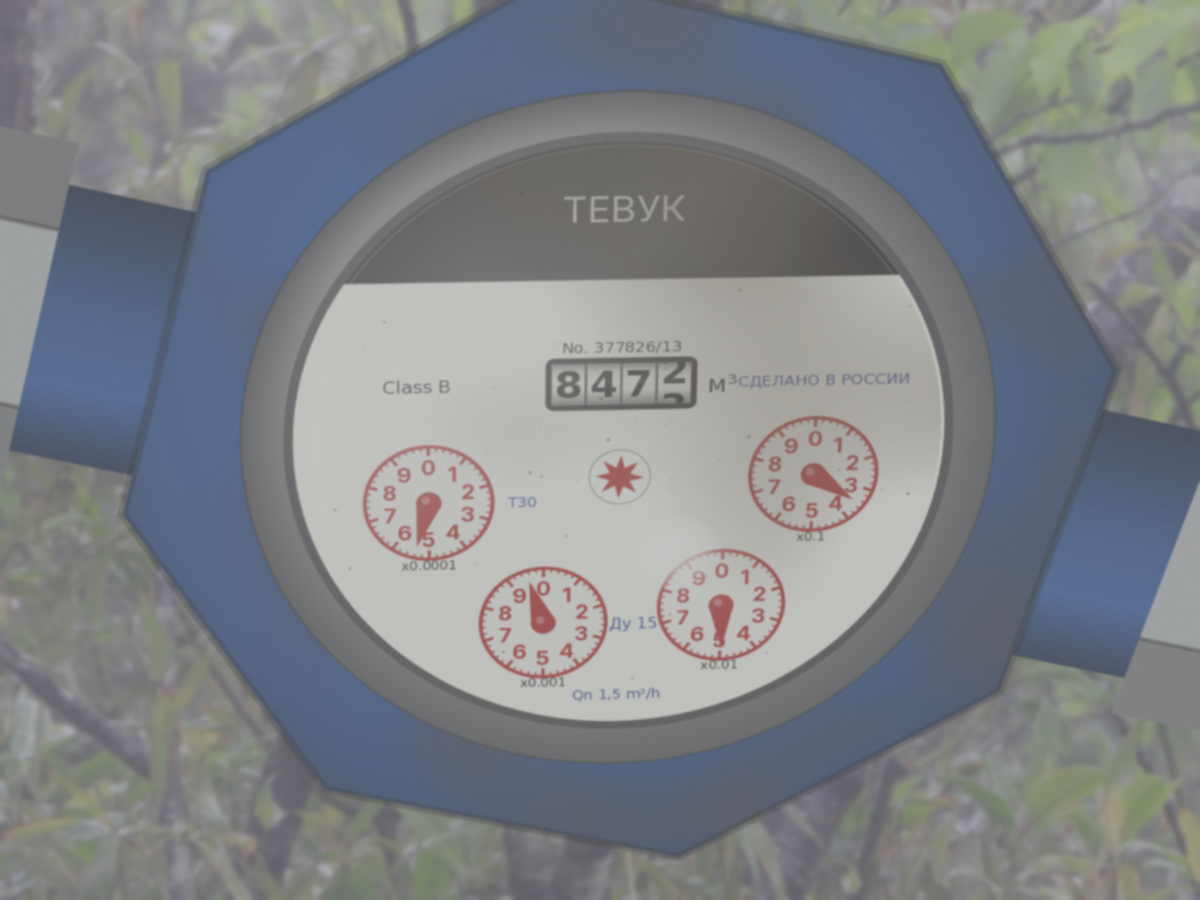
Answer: 8472.3495 m³
